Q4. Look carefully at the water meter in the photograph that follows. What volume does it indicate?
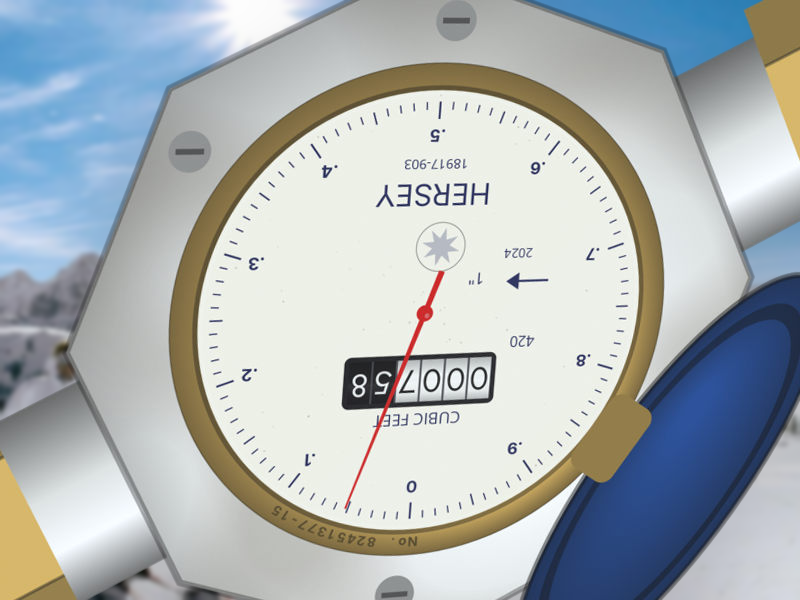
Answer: 758.05 ft³
